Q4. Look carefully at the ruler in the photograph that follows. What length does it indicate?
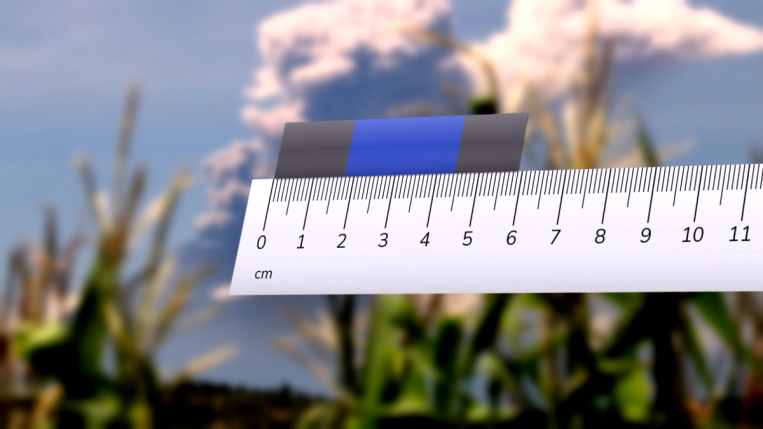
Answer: 5.9 cm
